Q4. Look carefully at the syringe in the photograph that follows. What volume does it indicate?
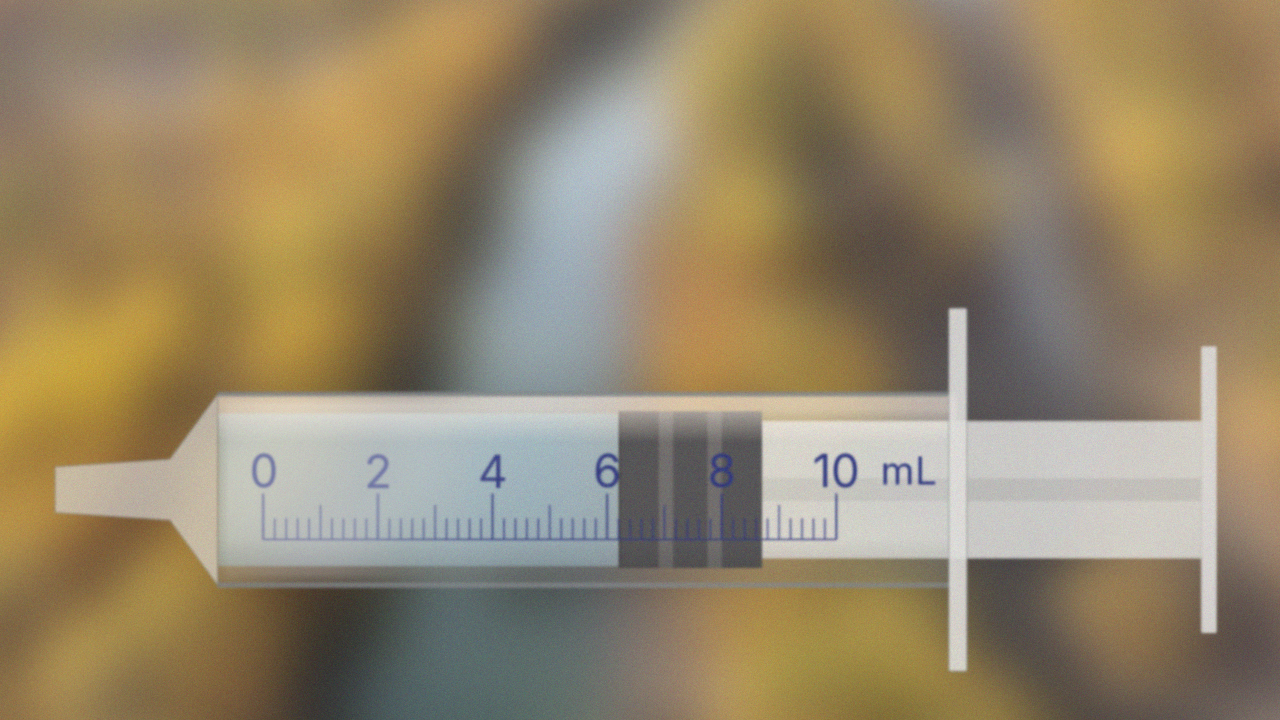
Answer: 6.2 mL
